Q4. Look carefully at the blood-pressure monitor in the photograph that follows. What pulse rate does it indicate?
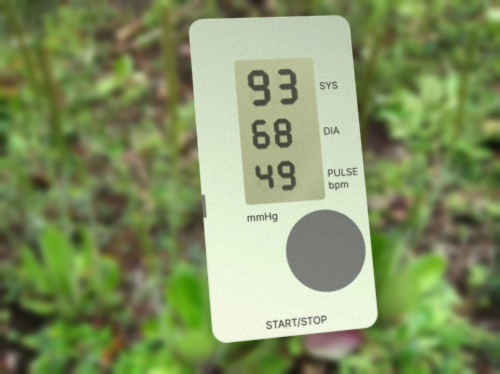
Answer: 49 bpm
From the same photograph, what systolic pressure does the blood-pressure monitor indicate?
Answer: 93 mmHg
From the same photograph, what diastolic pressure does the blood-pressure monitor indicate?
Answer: 68 mmHg
